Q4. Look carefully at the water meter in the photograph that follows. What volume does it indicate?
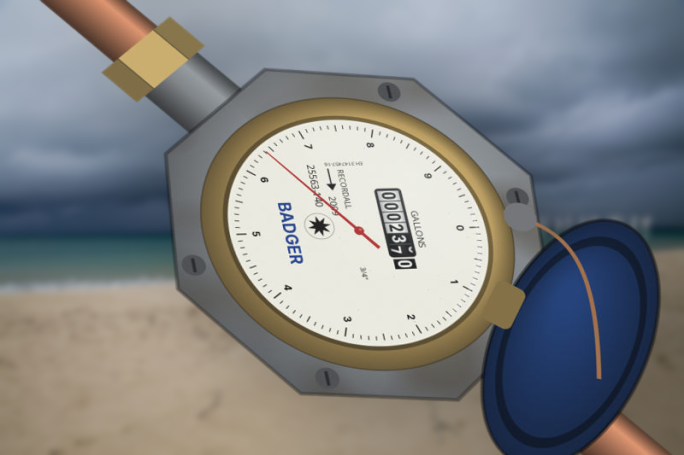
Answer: 2366.4 gal
